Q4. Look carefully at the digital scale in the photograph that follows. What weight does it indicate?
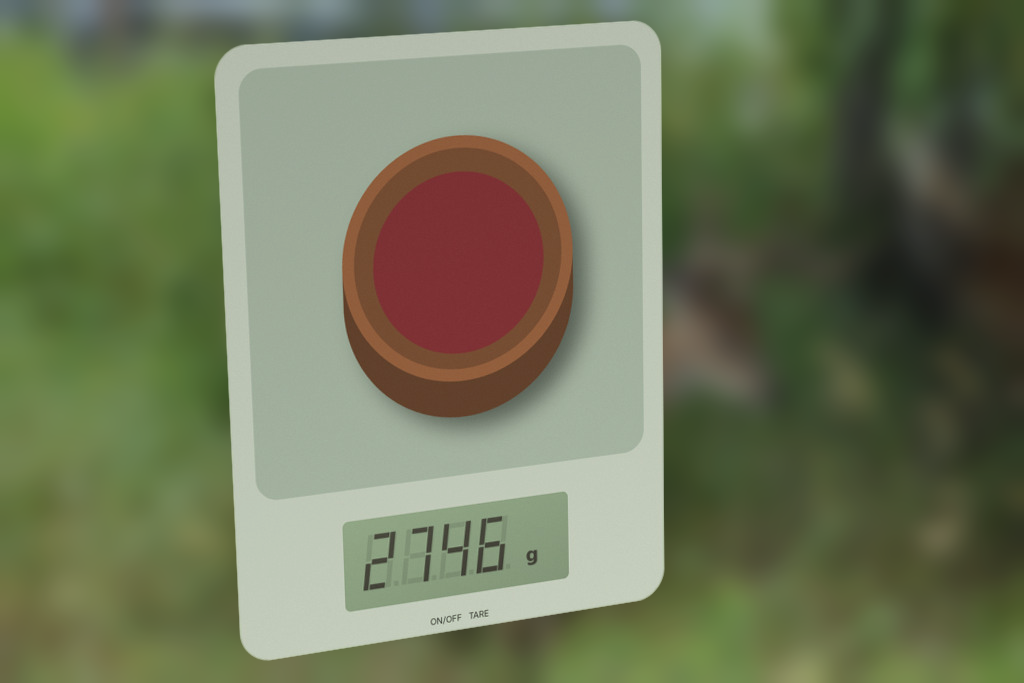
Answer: 2746 g
